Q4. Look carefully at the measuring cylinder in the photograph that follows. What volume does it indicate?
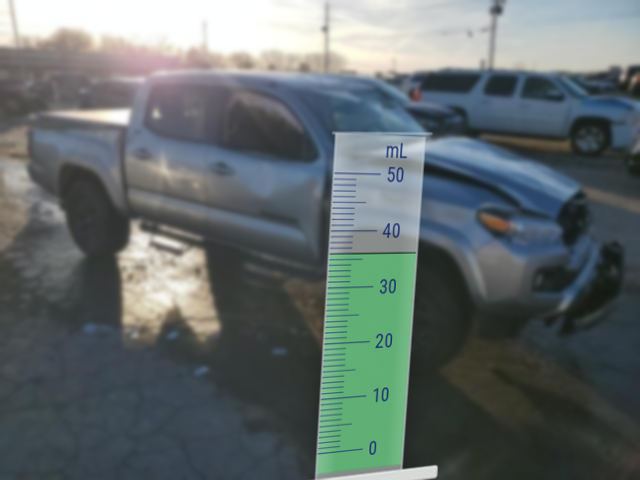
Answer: 36 mL
